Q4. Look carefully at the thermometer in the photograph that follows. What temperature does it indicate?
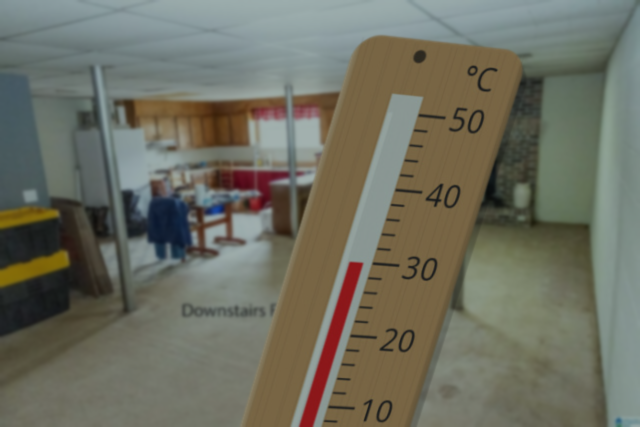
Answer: 30 °C
